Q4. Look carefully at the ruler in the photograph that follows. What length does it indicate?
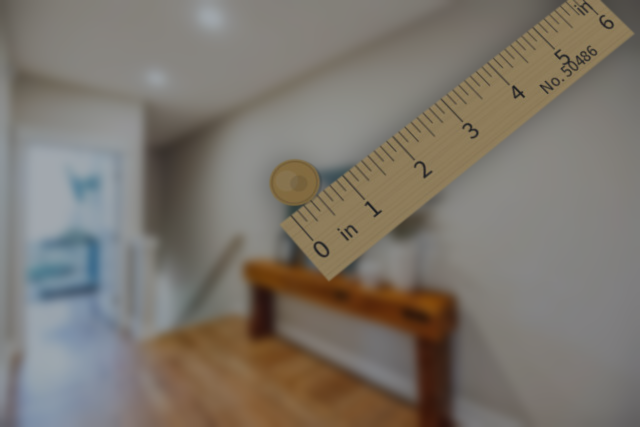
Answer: 0.75 in
